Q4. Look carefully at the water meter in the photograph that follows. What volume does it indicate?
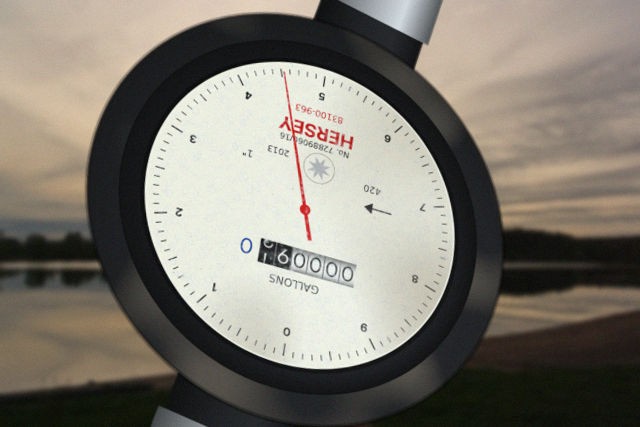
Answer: 914.5 gal
